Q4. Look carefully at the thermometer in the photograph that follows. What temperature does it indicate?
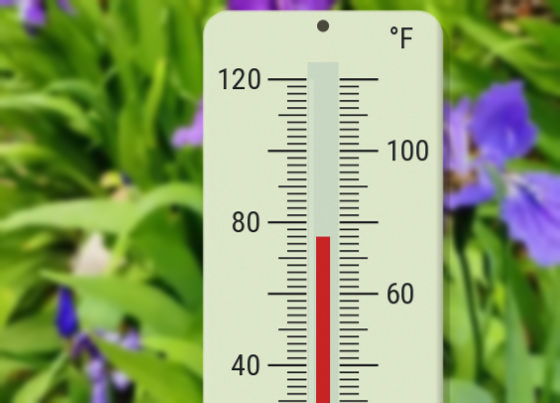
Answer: 76 °F
